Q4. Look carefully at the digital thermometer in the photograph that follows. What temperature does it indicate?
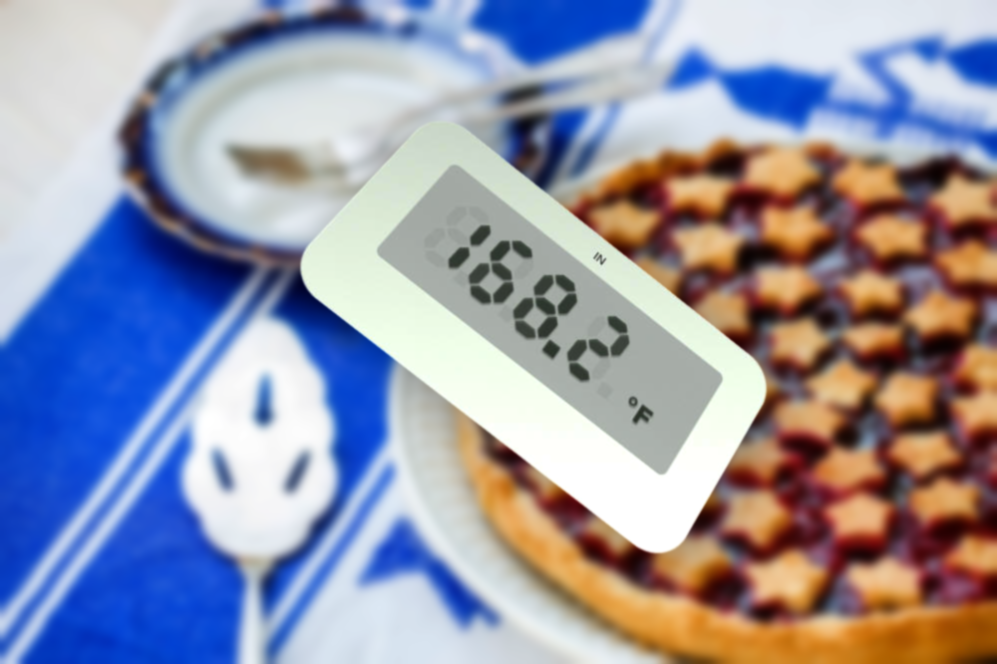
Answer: 168.2 °F
